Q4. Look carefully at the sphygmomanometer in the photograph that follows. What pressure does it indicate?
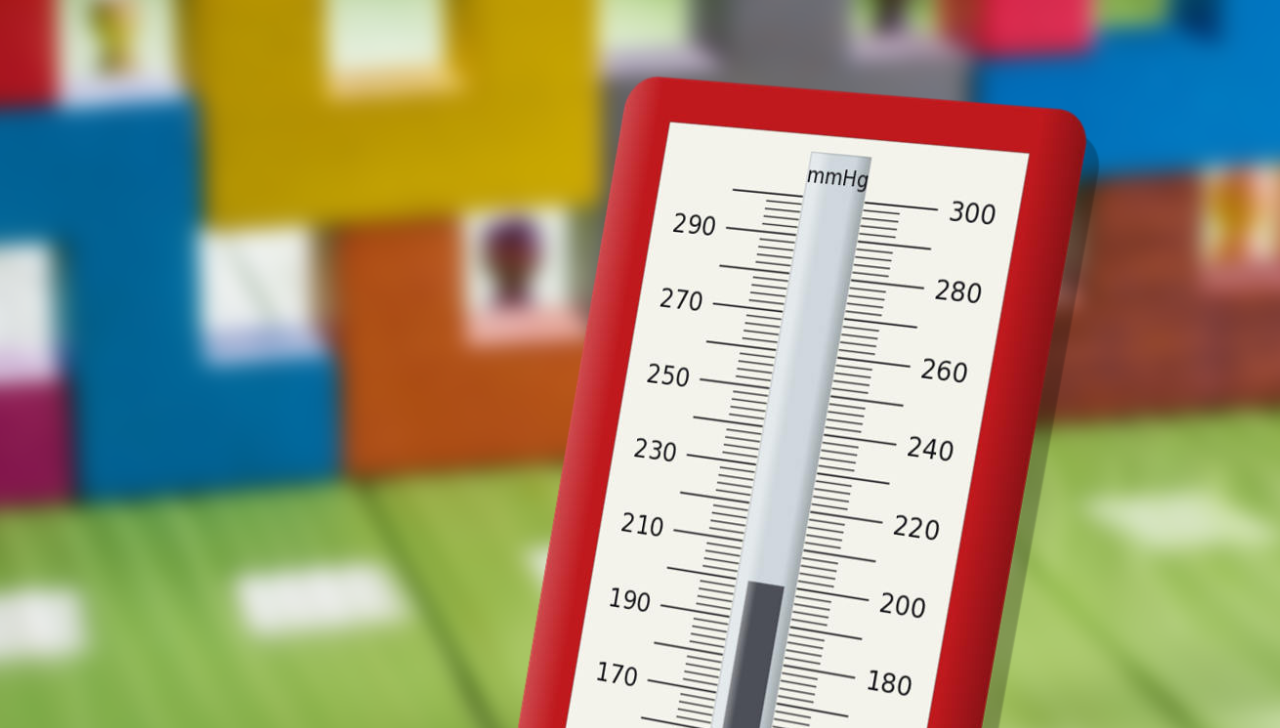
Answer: 200 mmHg
